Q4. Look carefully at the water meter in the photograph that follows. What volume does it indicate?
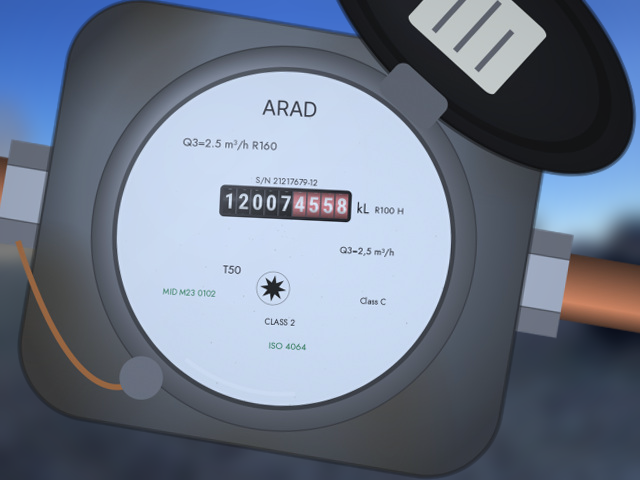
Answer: 12007.4558 kL
